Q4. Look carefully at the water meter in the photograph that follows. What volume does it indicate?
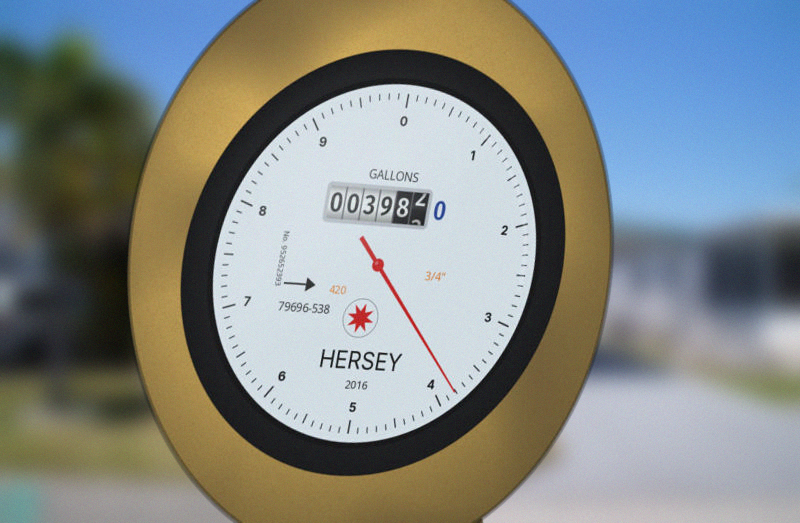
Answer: 39823.8 gal
